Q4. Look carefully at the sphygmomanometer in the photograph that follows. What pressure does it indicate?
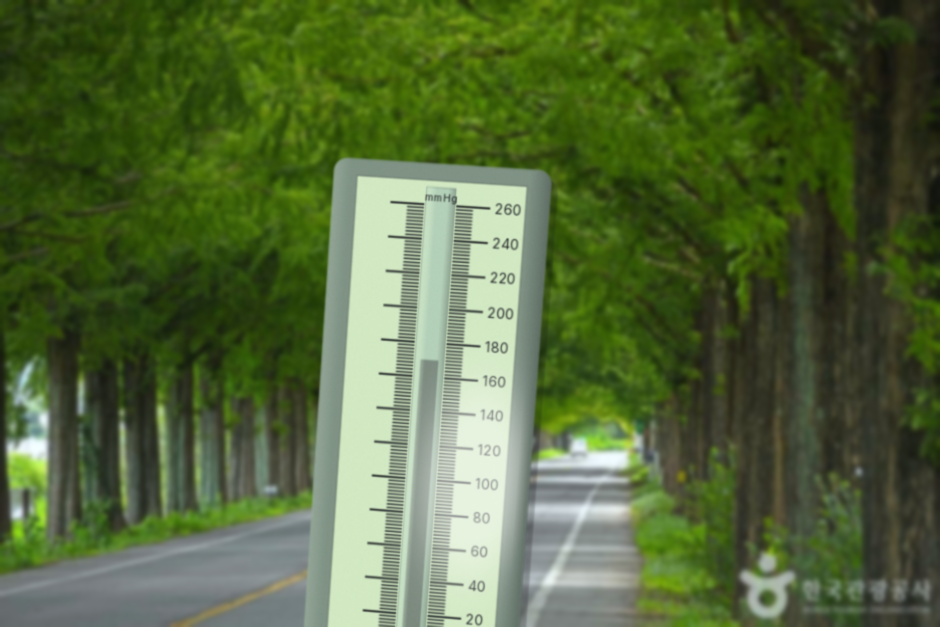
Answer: 170 mmHg
